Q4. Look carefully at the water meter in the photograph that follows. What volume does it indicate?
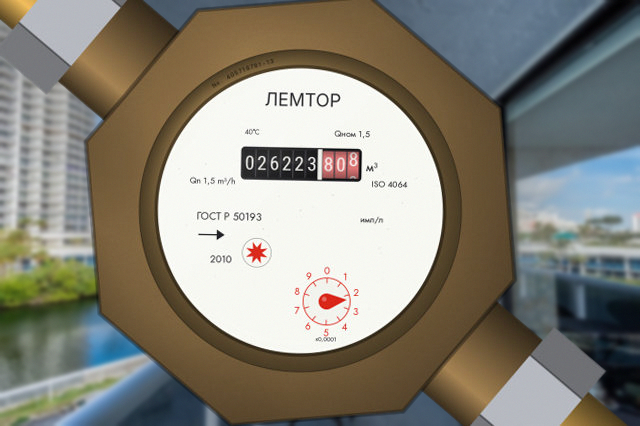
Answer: 26223.8082 m³
